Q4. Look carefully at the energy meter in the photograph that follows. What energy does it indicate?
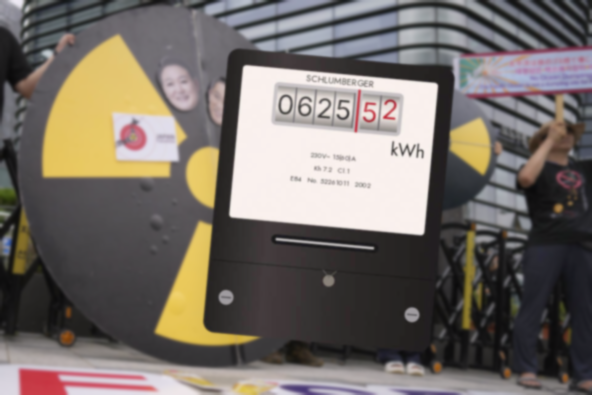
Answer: 625.52 kWh
